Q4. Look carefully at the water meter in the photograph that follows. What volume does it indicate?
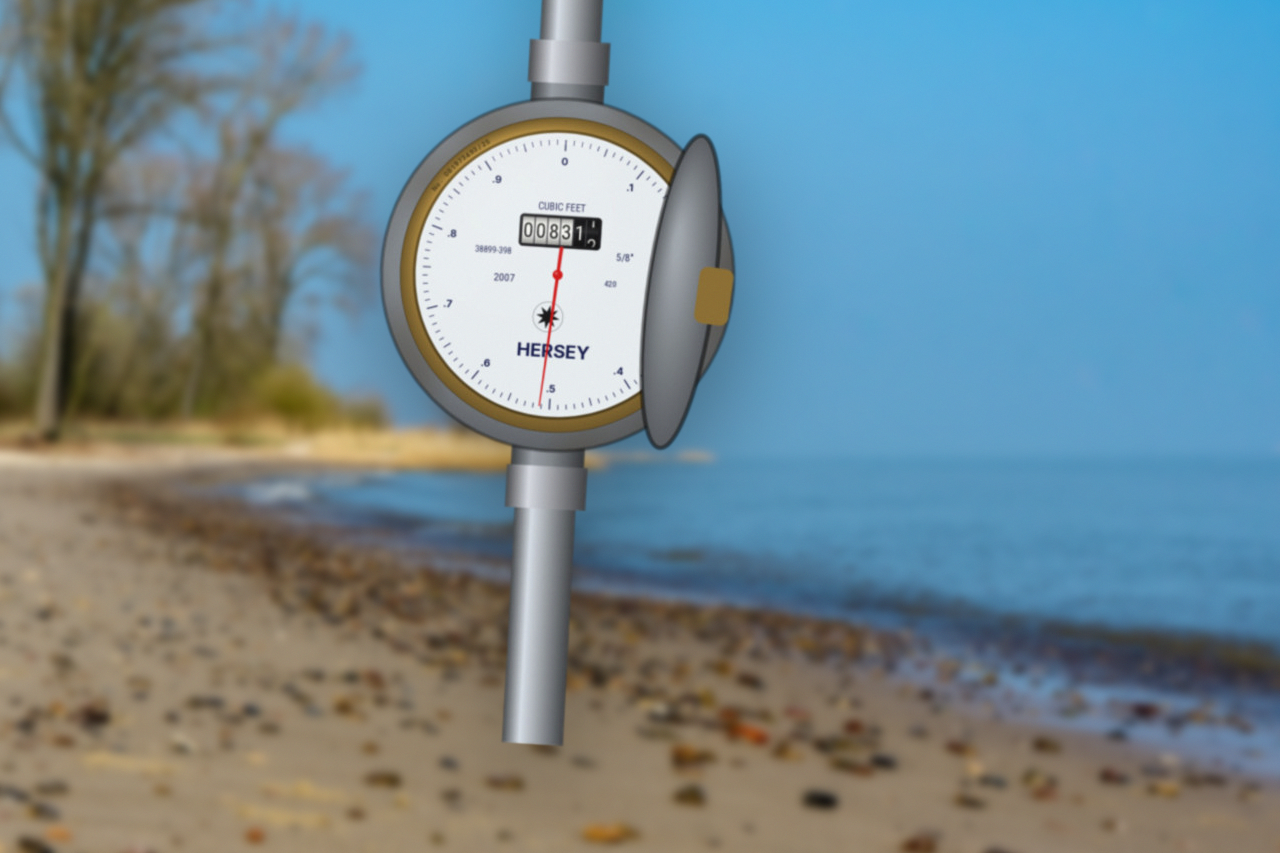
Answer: 8311.51 ft³
